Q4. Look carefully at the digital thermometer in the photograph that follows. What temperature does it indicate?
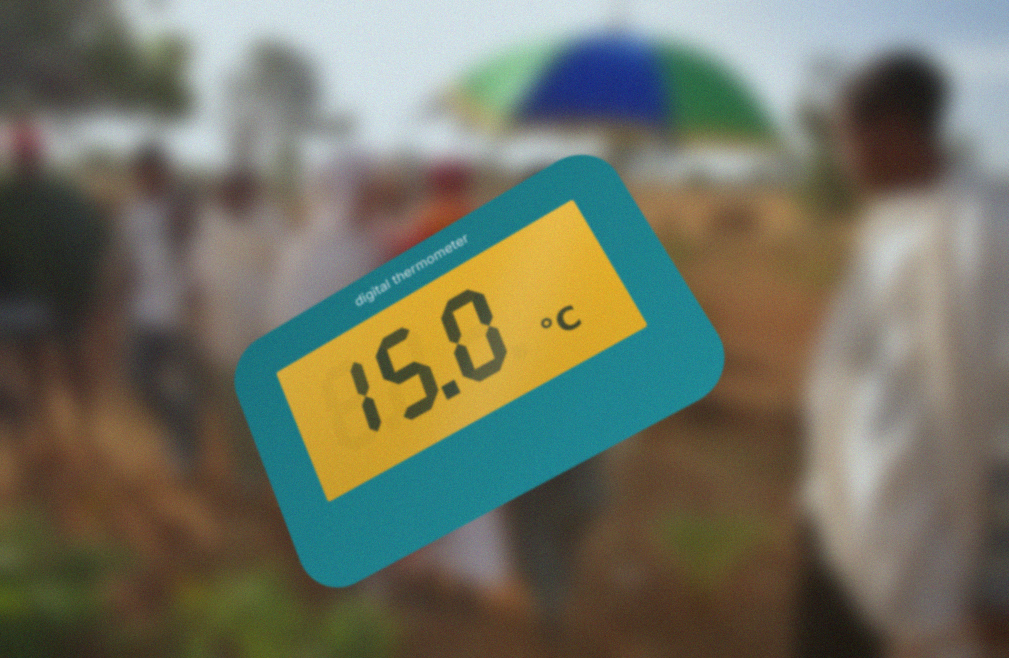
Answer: 15.0 °C
